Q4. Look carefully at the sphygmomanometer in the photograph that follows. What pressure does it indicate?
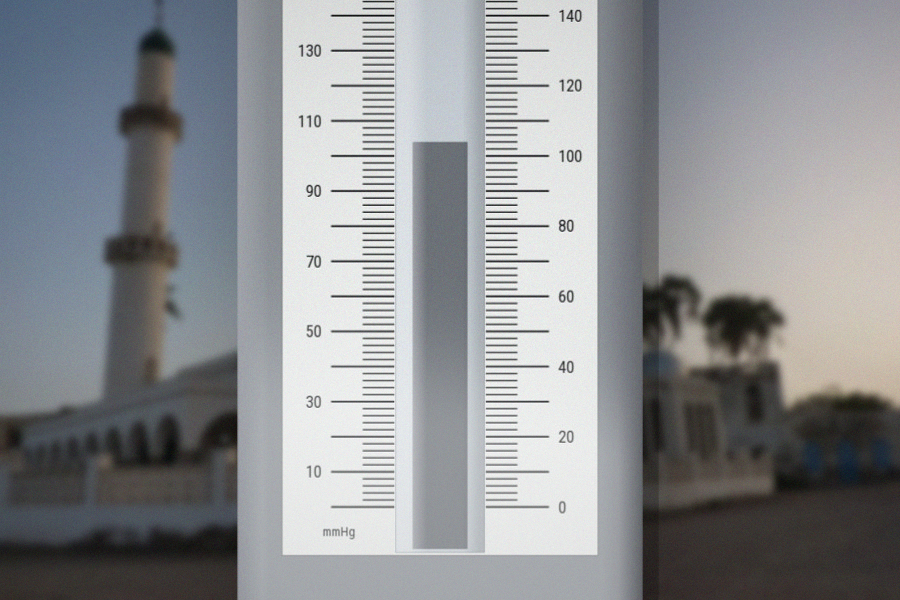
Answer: 104 mmHg
